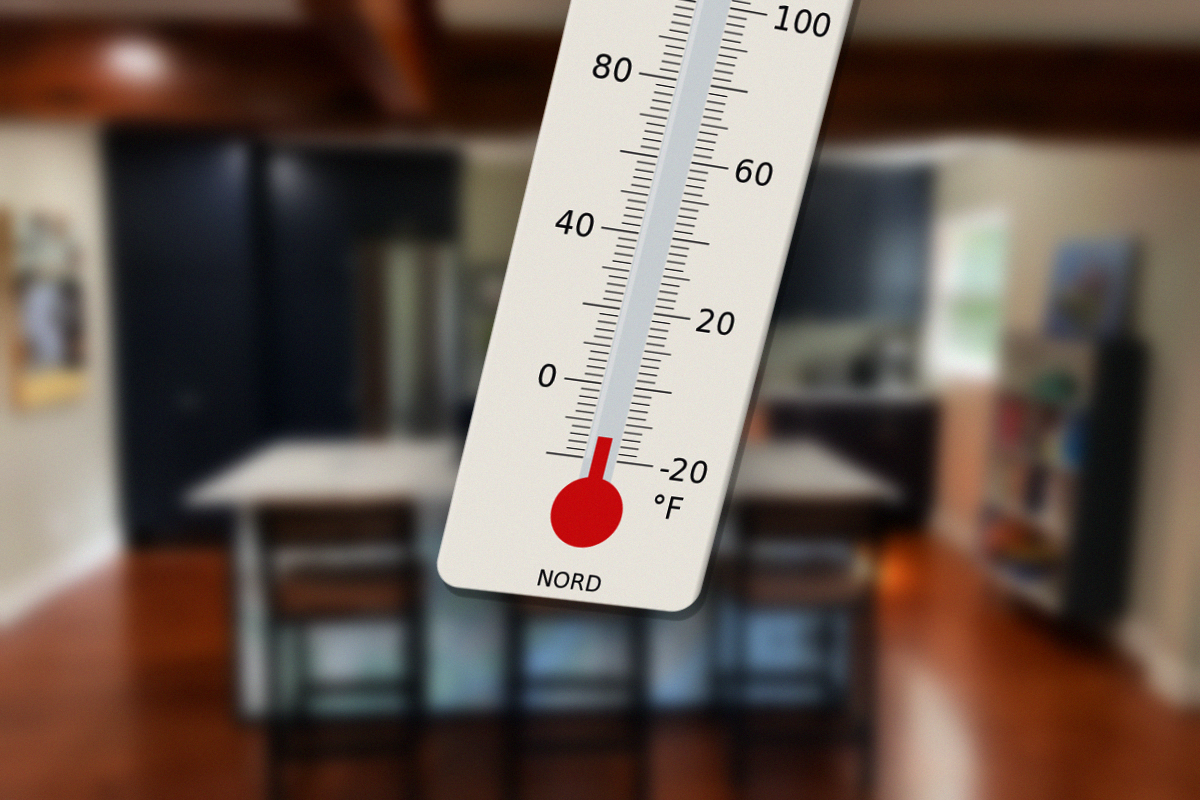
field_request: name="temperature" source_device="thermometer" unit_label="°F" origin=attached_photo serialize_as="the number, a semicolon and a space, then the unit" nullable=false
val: -14; °F
